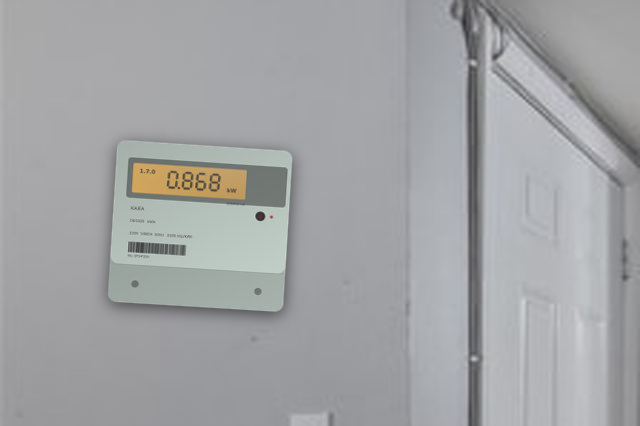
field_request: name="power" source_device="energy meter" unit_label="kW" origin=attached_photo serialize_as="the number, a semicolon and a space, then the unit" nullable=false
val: 0.868; kW
